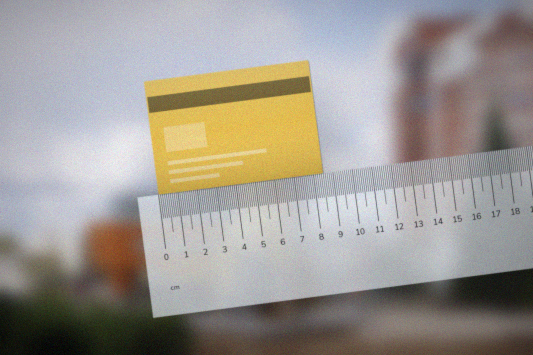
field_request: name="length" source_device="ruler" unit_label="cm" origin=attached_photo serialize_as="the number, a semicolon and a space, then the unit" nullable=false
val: 8.5; cm
